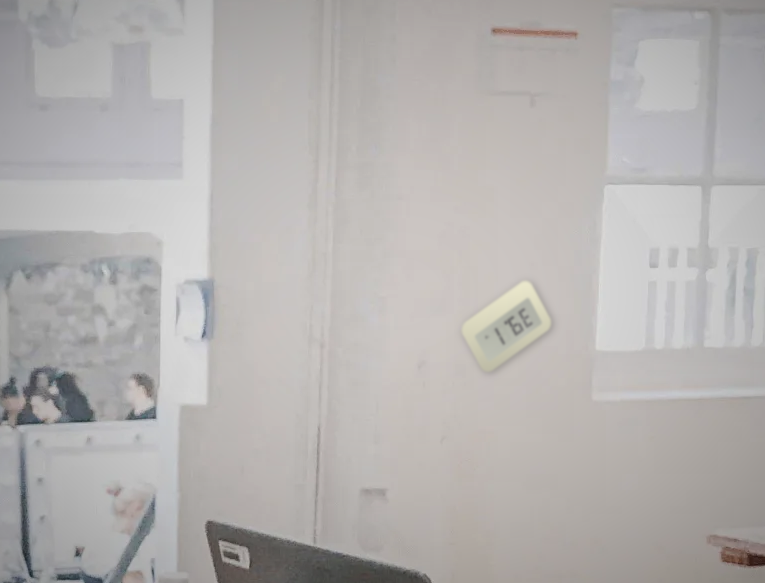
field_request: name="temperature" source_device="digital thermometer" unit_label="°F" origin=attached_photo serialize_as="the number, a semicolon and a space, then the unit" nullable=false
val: 39.1; °F
